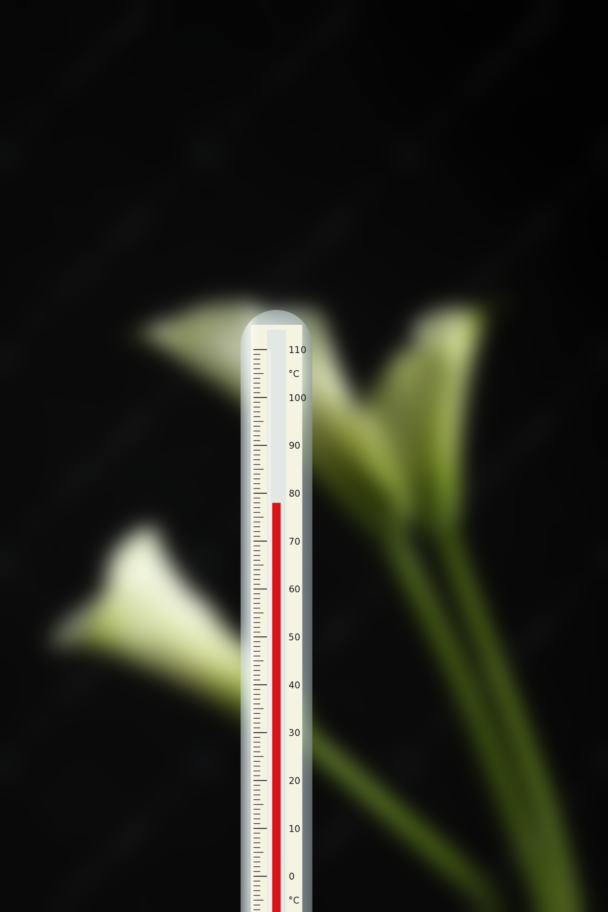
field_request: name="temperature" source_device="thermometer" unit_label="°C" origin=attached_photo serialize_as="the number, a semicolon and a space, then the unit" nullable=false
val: 78; °C
